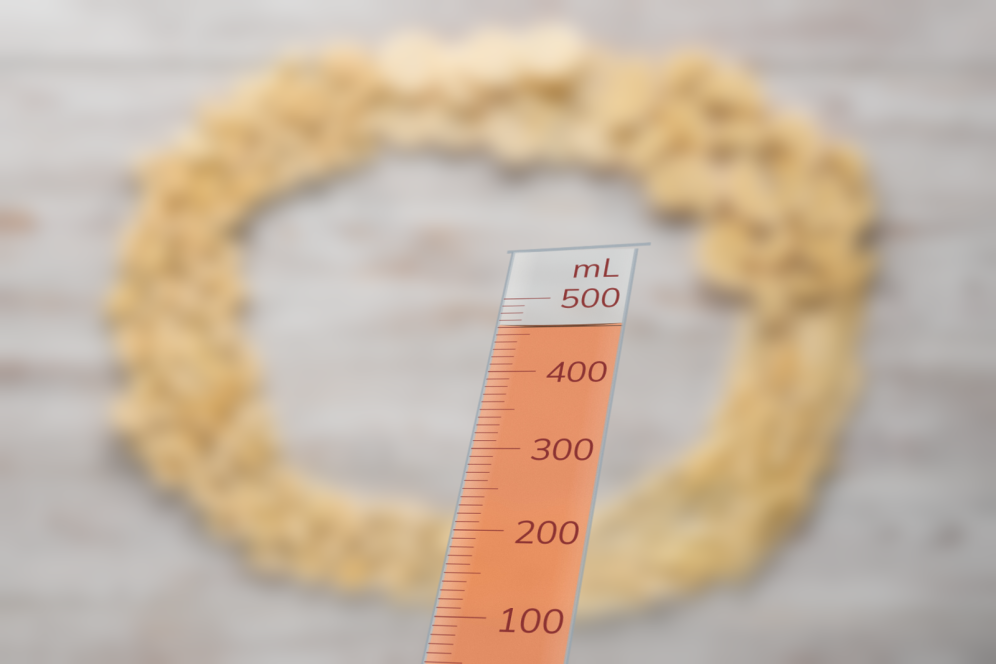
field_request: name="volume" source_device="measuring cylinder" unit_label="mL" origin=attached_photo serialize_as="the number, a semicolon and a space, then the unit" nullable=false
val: 460; mL
